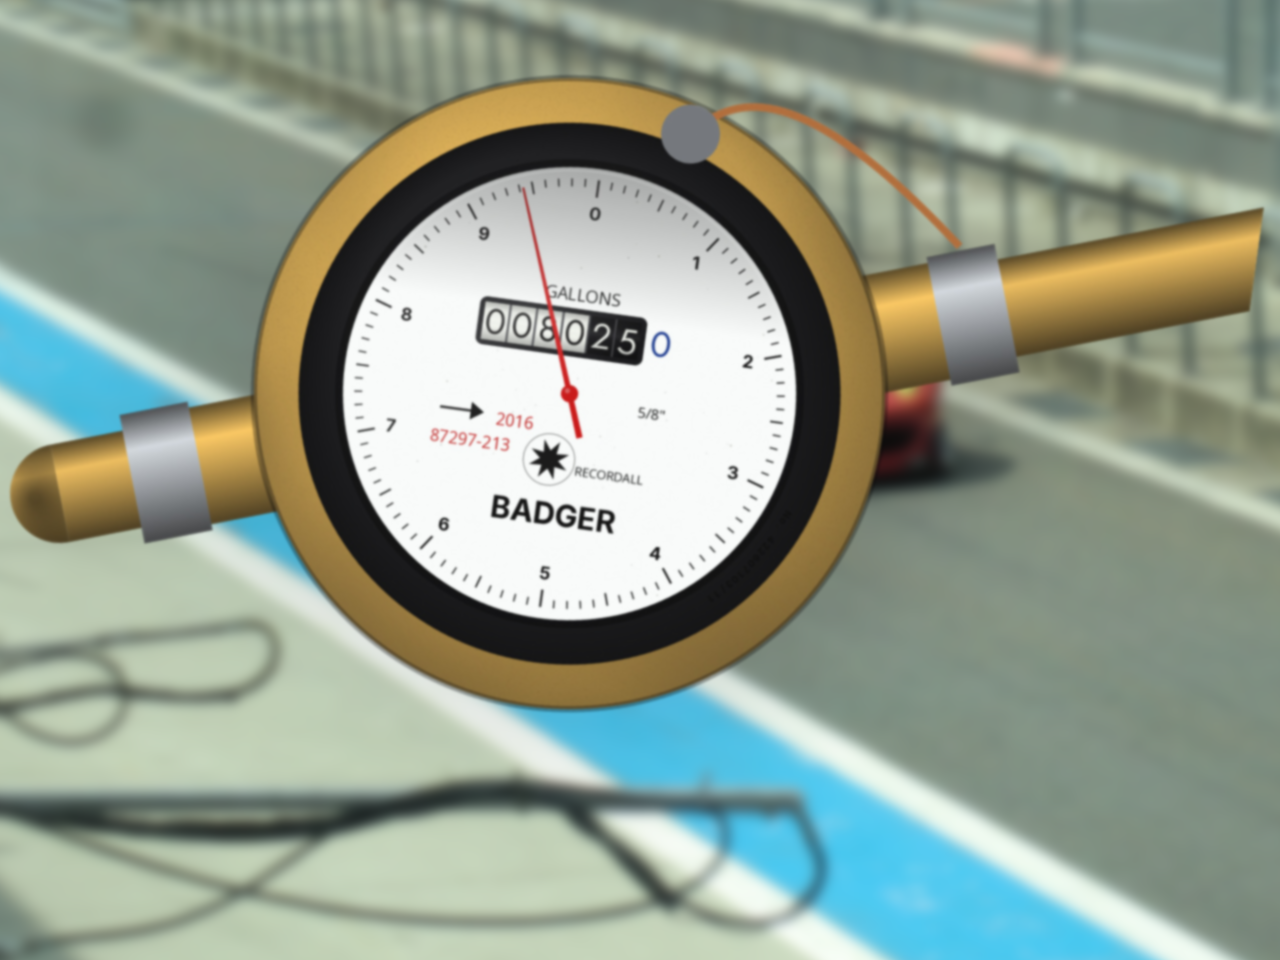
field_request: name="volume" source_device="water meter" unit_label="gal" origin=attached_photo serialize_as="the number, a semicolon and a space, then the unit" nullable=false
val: 80249.4; gal
